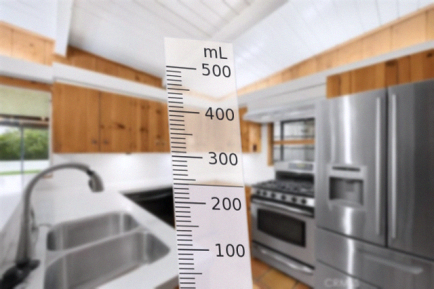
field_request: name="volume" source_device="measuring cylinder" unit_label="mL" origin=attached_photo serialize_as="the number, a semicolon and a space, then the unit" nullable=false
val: 240; mL
